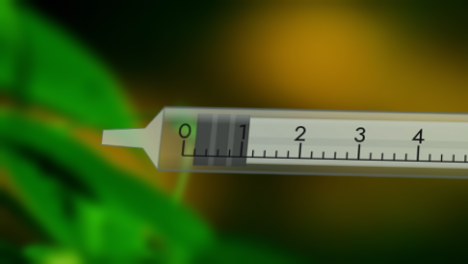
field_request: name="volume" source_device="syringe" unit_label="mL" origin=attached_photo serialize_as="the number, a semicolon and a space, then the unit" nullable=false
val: 0.2; mL
